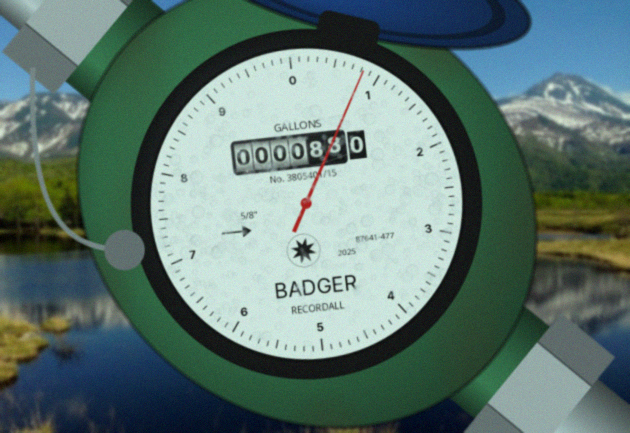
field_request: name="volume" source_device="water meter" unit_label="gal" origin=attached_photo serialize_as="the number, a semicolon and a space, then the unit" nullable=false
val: 880.8; gal
